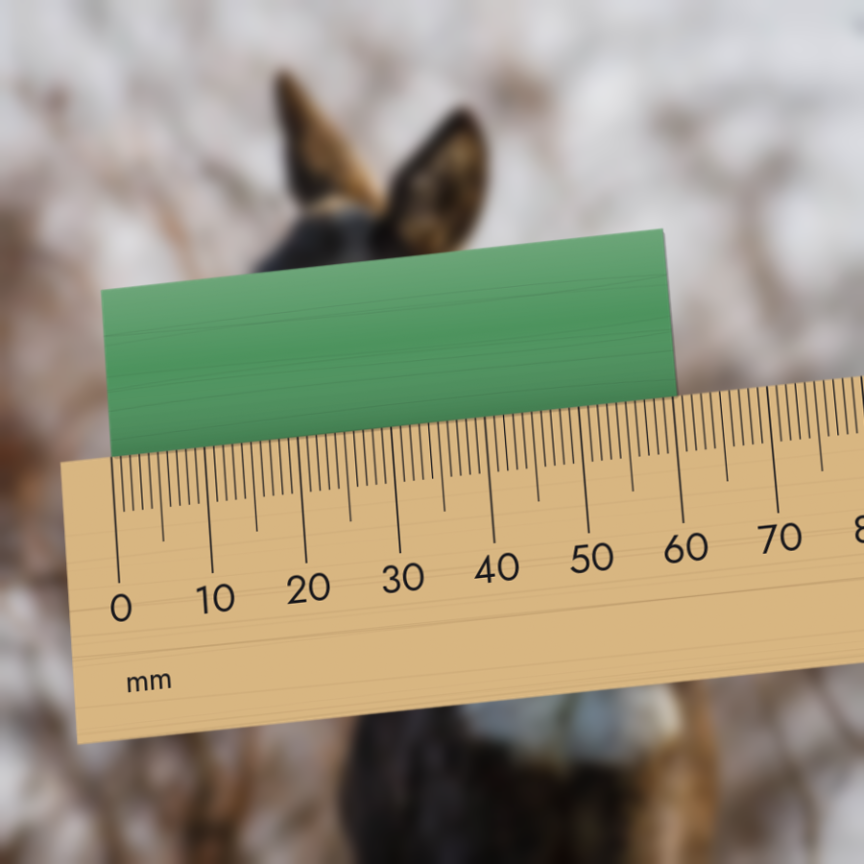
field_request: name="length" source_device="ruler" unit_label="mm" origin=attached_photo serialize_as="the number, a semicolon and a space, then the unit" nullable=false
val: 60.5; mm
